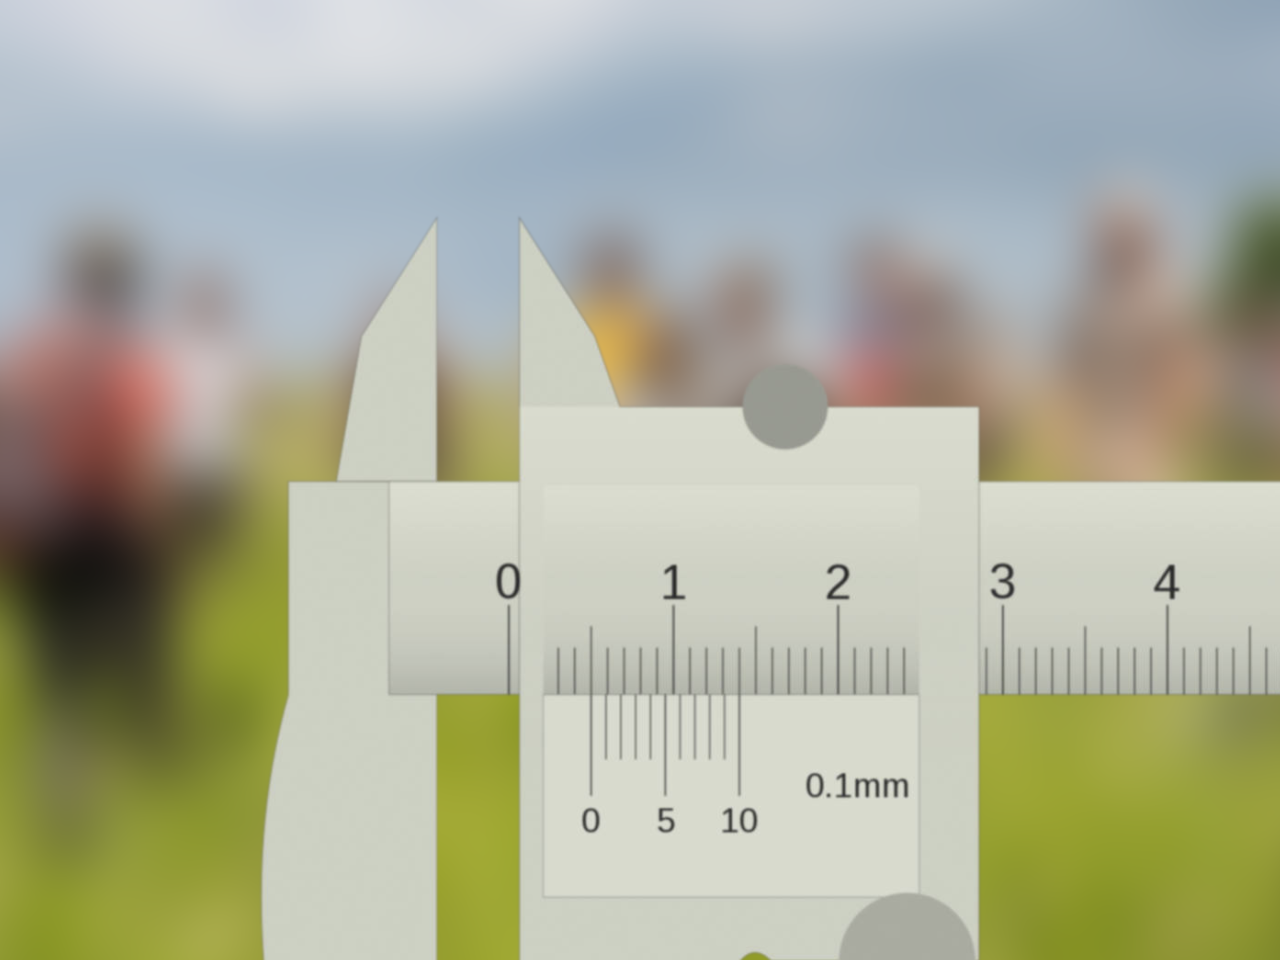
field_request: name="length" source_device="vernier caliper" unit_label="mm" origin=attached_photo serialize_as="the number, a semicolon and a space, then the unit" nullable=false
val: 5.0; mm
